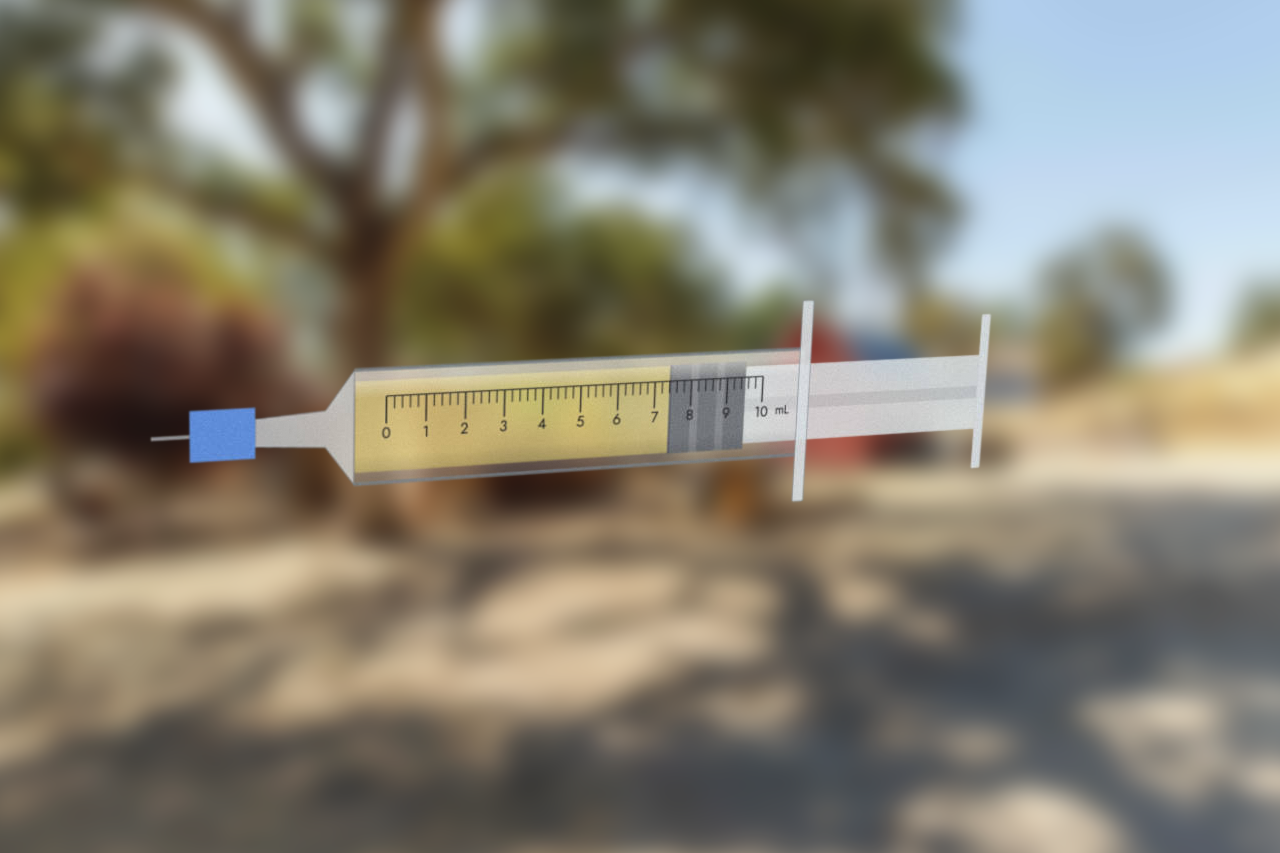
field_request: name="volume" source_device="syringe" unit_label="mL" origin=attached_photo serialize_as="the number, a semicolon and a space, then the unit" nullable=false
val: 7.4; mL
